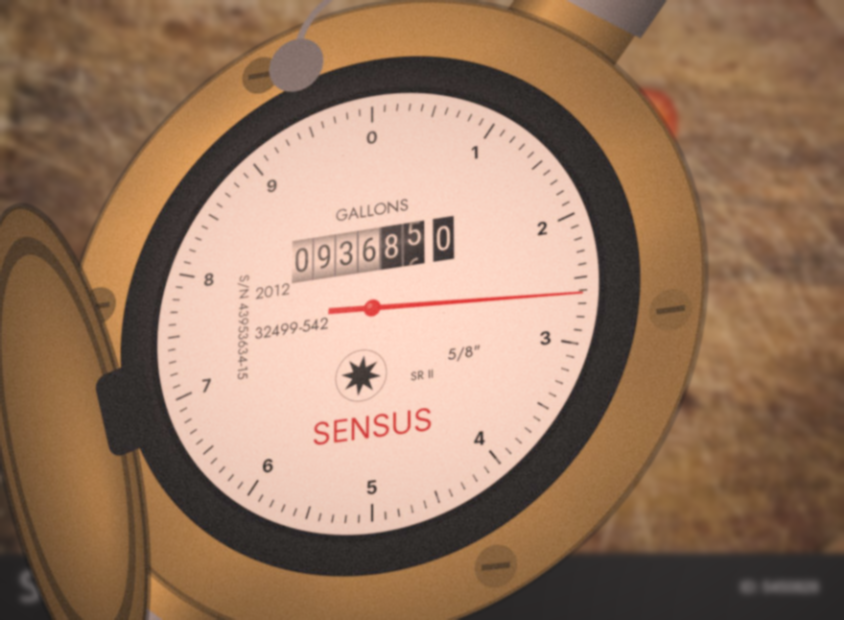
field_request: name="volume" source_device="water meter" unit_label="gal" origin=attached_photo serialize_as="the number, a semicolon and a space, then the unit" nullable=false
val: 936852.6; gal
